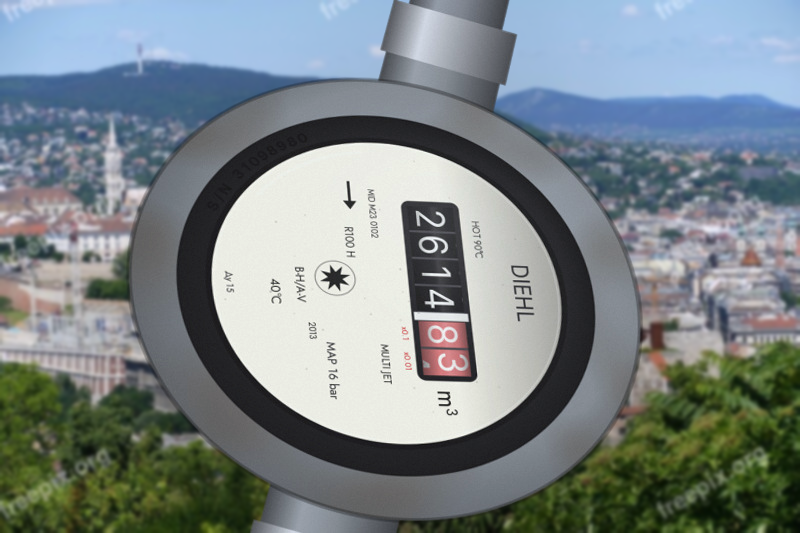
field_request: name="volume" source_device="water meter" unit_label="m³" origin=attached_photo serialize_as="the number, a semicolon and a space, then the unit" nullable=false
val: 2614.83; m³
